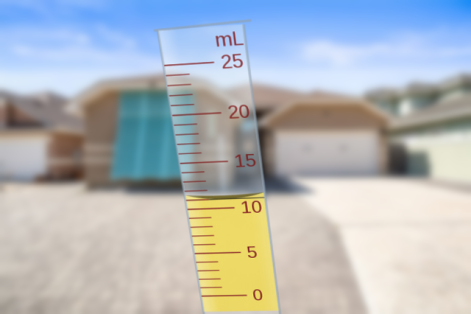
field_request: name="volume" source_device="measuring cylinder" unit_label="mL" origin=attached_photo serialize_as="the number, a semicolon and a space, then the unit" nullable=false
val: 11; mL
